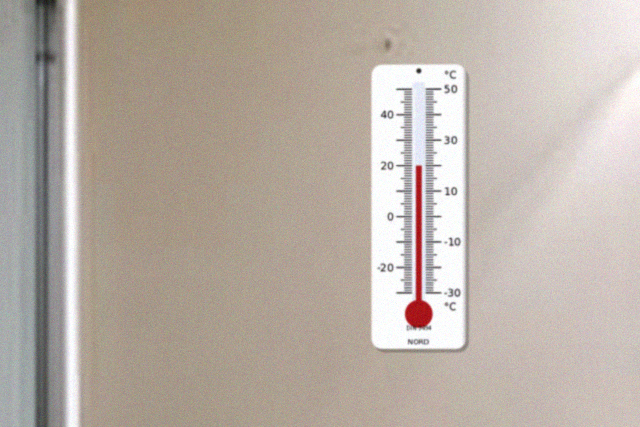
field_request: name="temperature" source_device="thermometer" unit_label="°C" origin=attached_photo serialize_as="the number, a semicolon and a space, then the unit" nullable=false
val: 20; °C
